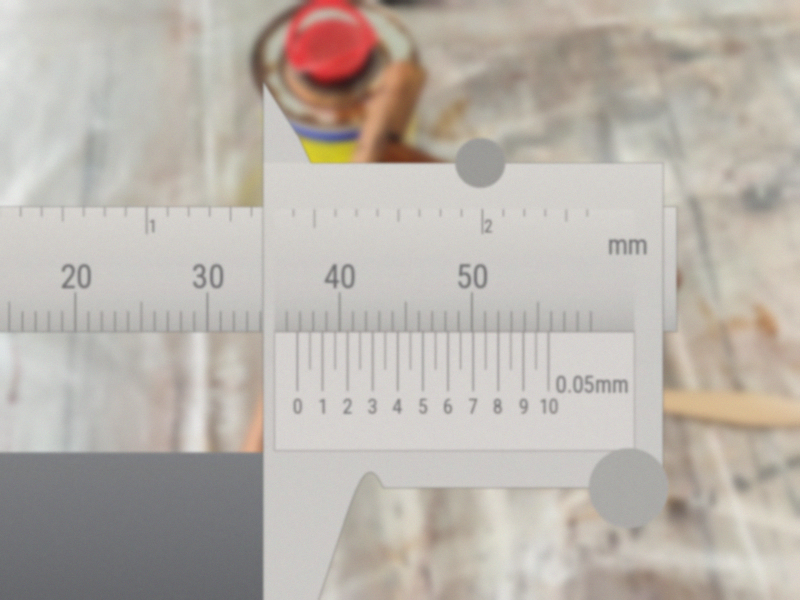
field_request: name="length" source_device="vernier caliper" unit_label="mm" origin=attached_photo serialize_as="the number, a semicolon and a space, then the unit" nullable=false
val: 36.8; mm
